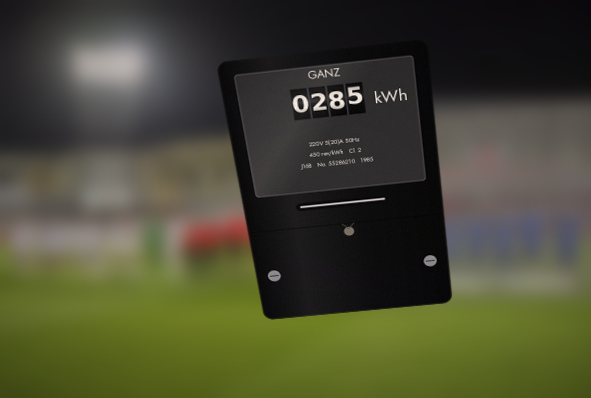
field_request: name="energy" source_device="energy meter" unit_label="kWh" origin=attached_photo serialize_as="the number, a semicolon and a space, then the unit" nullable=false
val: 285; kWh
